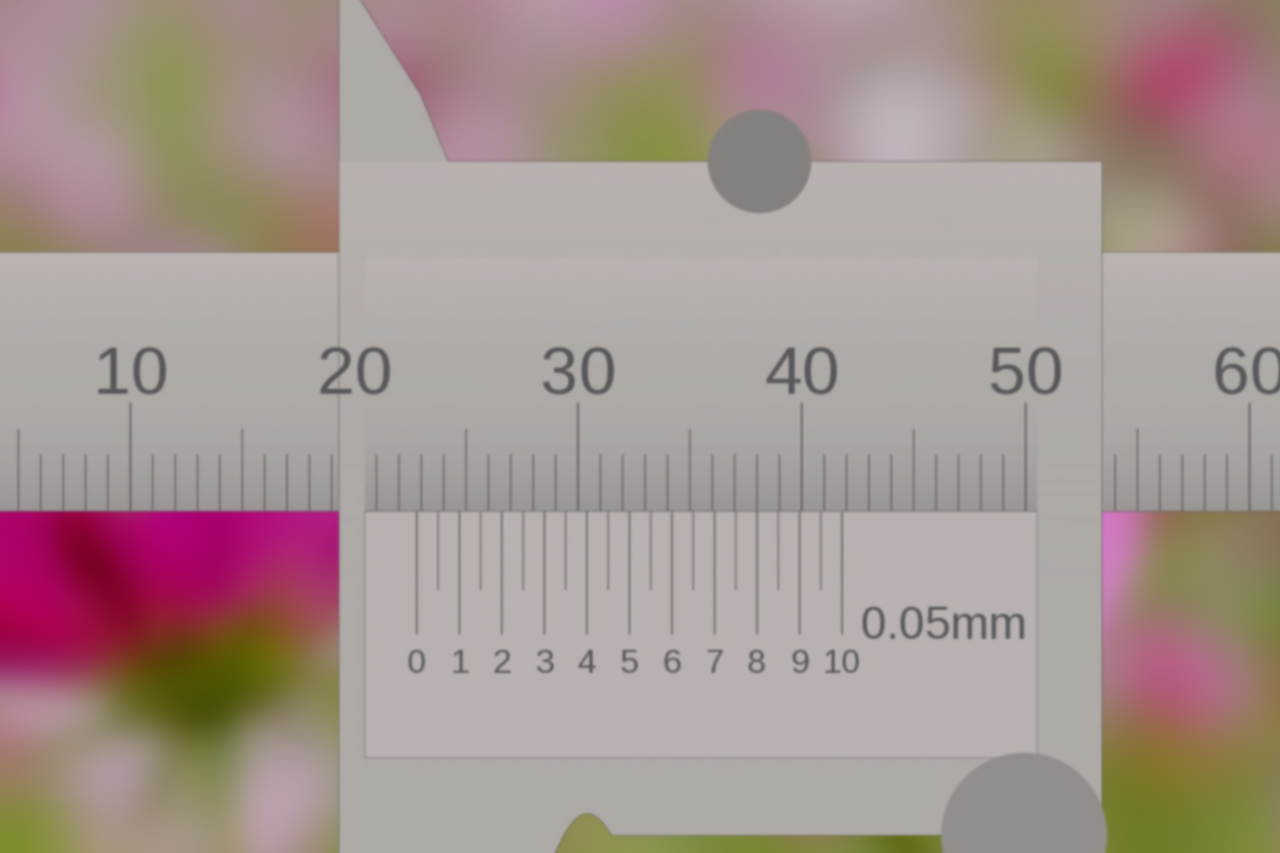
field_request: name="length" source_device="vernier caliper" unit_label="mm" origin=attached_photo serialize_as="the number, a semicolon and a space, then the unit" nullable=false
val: 22.8; mm
